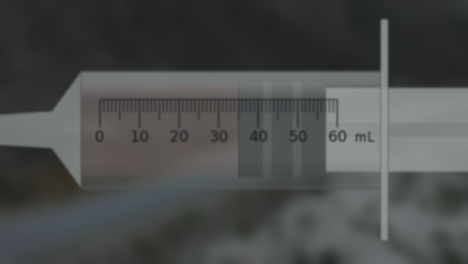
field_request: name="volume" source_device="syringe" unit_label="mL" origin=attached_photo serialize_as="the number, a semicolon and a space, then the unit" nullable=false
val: 35; mL
